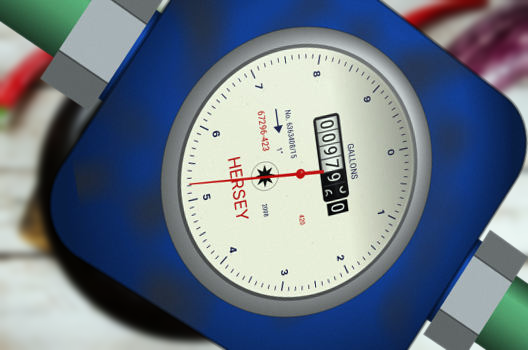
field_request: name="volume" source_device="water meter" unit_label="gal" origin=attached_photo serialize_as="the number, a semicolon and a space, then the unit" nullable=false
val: 97955.2; gal
